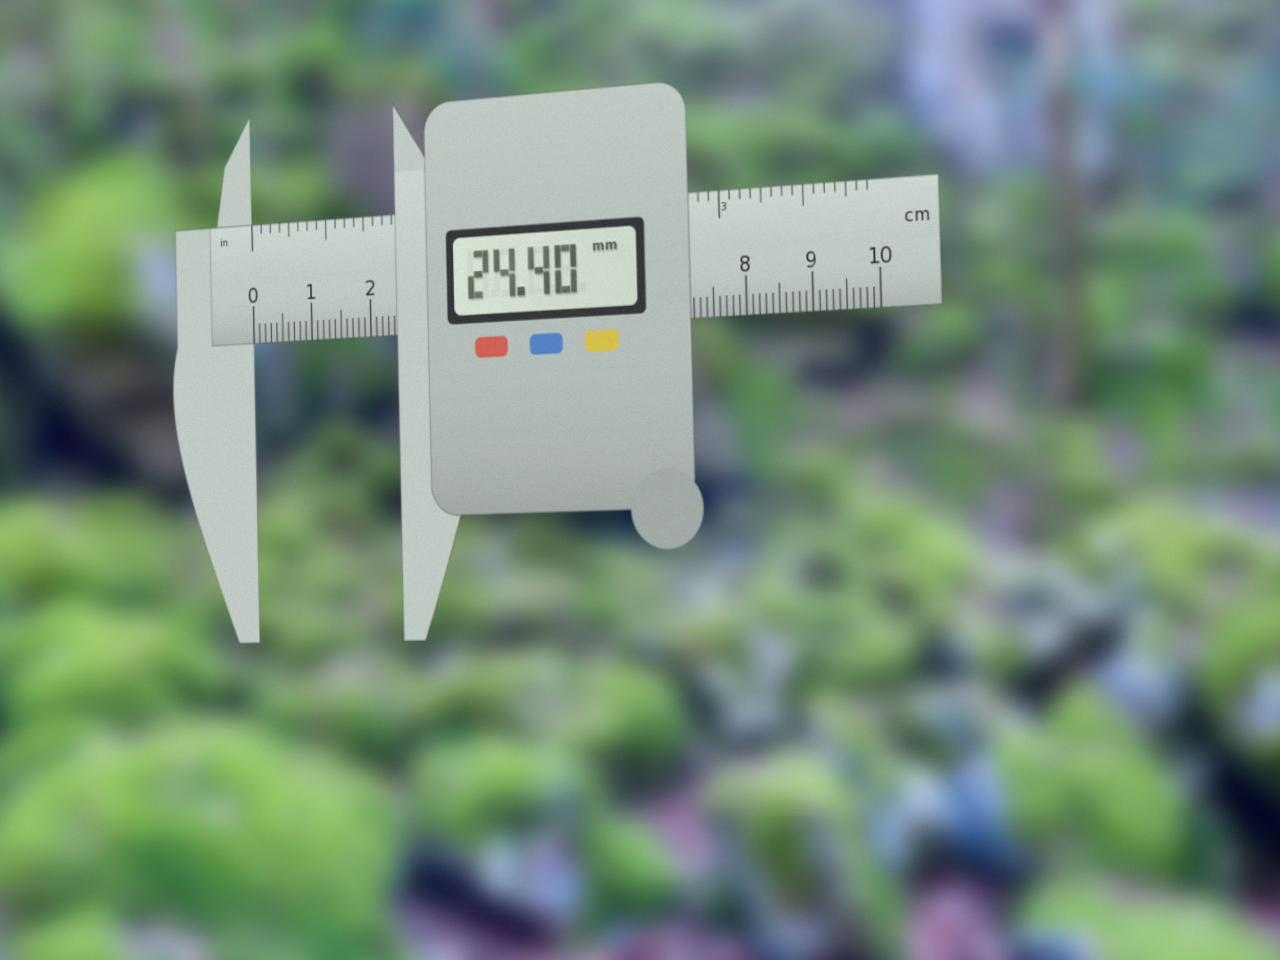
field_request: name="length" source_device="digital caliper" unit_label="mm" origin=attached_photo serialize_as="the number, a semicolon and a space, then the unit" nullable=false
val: 24.40; mm
